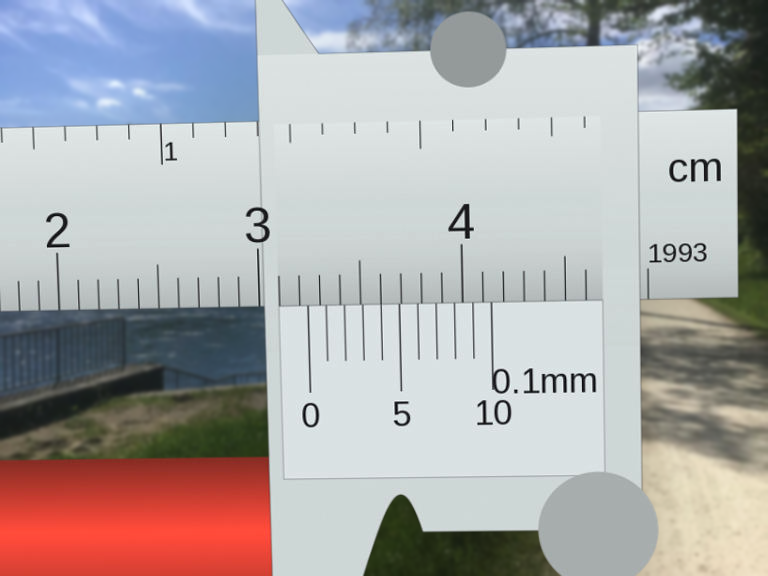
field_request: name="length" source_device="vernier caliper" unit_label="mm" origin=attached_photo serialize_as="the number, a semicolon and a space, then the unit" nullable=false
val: 32.4; mm
